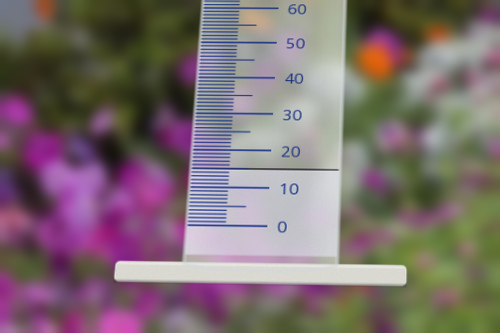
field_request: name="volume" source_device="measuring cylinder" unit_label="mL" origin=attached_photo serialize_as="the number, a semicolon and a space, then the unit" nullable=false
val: 15; mL
